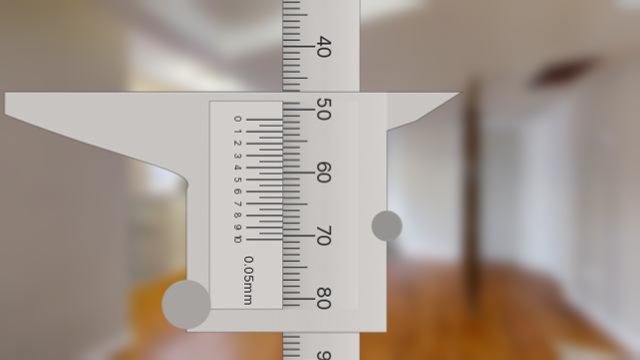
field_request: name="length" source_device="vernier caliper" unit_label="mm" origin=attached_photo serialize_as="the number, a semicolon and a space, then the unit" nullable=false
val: 51.6; mm
